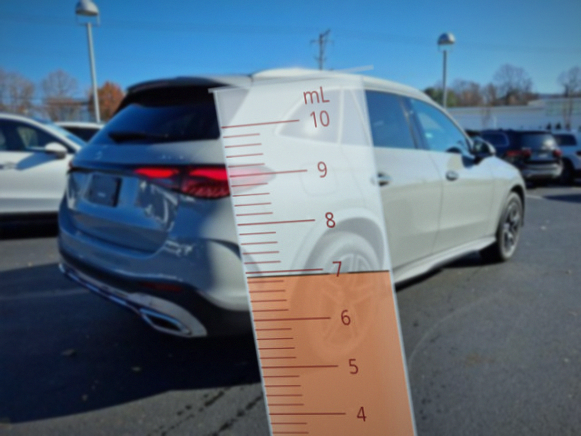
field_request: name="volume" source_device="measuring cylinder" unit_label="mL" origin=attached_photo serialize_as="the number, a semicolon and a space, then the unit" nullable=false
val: 6.9; mL
